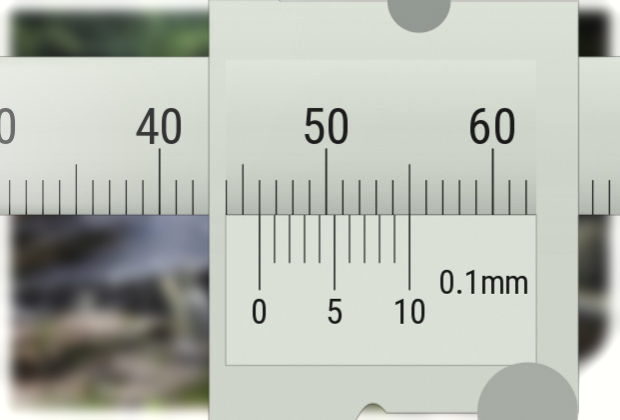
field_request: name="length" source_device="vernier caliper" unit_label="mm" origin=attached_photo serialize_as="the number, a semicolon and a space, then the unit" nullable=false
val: 46.0; mm
